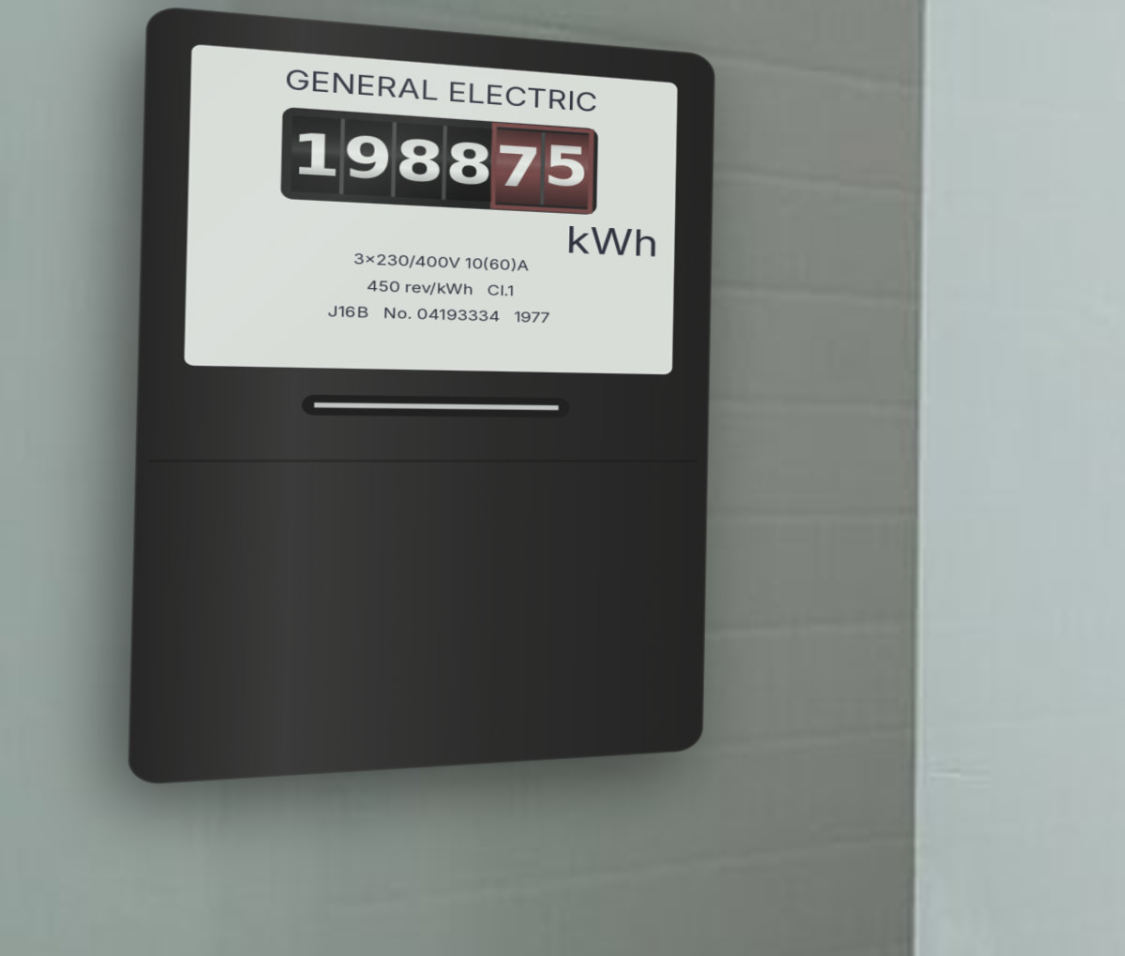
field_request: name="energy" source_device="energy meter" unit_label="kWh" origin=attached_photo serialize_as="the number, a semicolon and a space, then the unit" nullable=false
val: 1988.75; kWh
